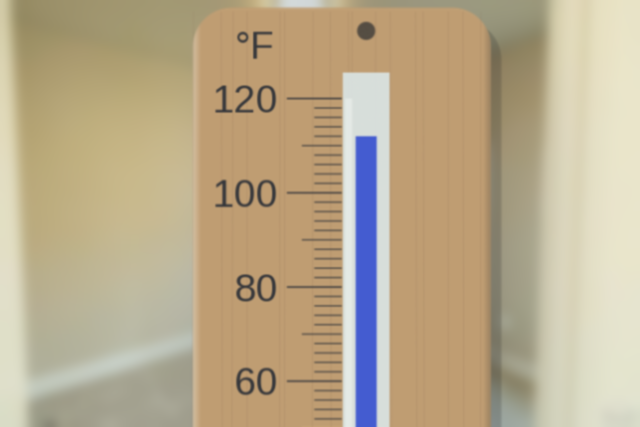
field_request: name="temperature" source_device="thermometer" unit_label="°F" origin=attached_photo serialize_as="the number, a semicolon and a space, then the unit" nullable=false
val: 112; °F
